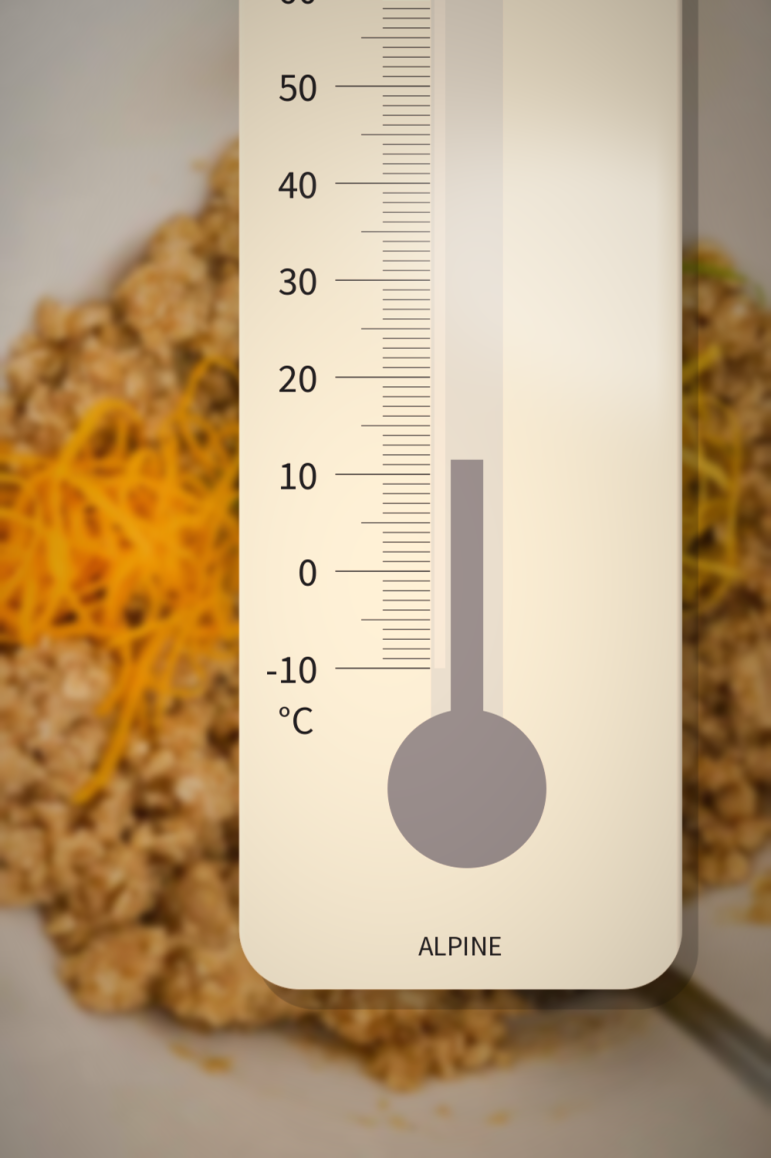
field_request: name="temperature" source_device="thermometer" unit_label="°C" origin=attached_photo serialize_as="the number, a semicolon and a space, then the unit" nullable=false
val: 11.5; °C
